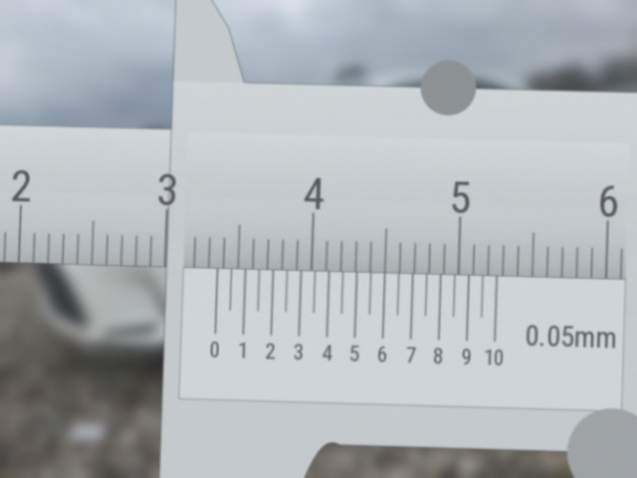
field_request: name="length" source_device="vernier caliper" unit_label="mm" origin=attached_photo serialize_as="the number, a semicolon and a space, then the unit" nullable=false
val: 33.6; mm
